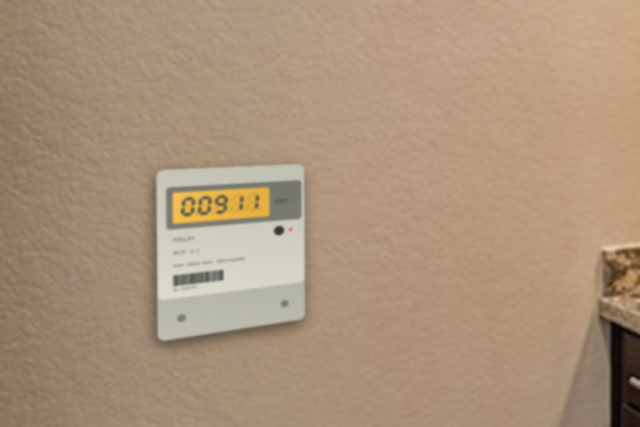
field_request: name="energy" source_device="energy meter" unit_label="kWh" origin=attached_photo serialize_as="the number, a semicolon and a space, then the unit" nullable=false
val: 911; kWh
